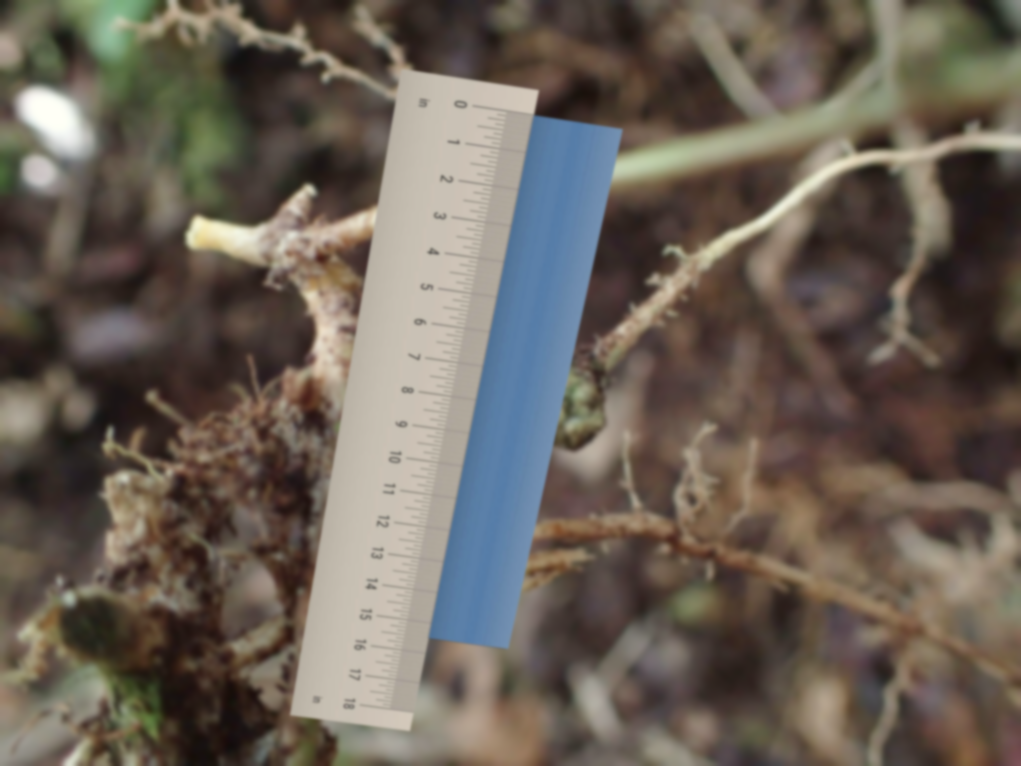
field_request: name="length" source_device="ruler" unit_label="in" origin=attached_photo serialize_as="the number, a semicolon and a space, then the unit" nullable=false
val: 15.5; in
